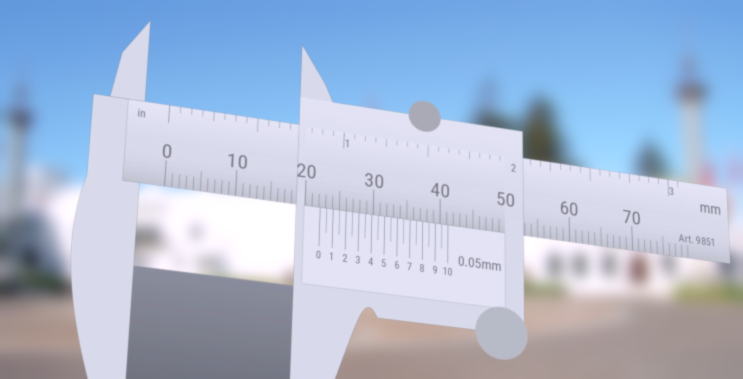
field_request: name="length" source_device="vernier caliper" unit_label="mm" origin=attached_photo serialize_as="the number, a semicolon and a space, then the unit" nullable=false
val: 22.2; mm
